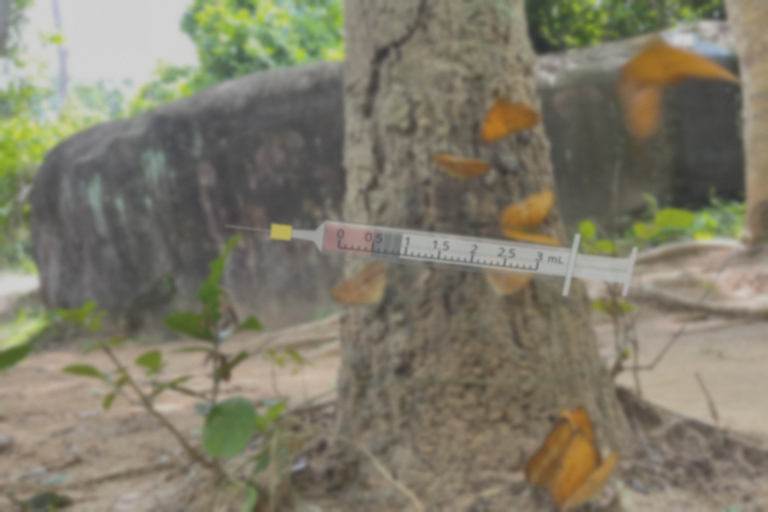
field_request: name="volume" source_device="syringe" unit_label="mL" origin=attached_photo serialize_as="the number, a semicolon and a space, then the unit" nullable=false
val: 0.5; mL
